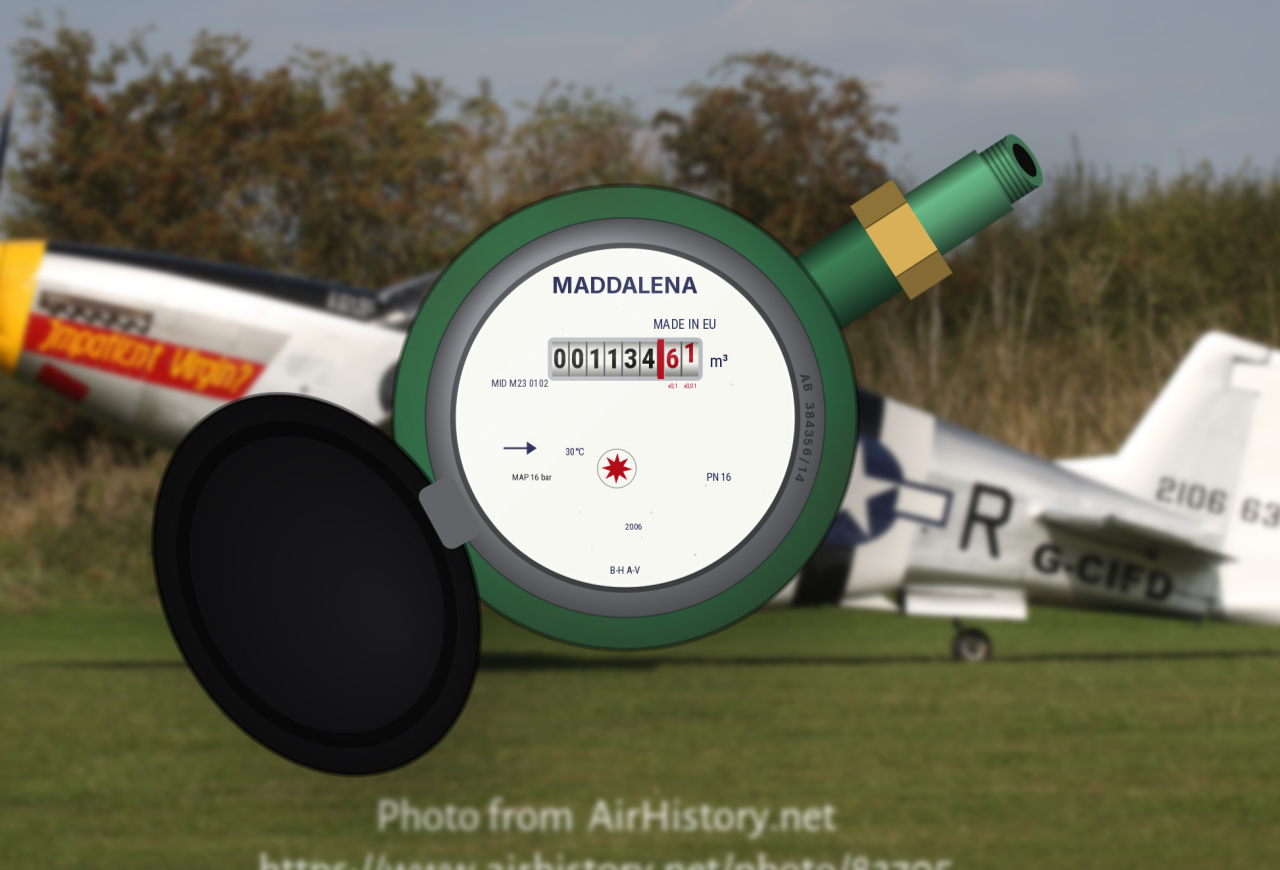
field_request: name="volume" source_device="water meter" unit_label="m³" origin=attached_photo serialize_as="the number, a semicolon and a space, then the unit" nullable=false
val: 1134.61; m³
